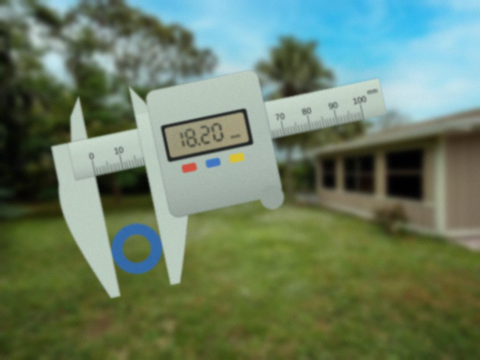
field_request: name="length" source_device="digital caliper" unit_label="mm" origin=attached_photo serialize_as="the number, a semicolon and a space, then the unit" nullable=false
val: 18.20; mm
